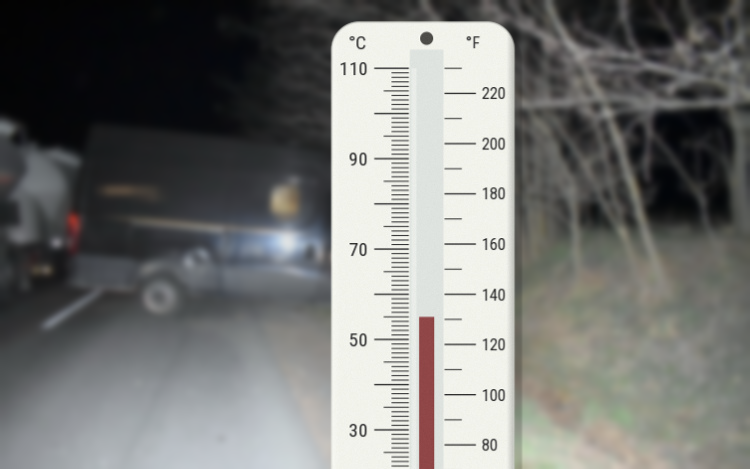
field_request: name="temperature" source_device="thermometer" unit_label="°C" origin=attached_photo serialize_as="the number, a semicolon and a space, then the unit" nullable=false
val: 55; °C
